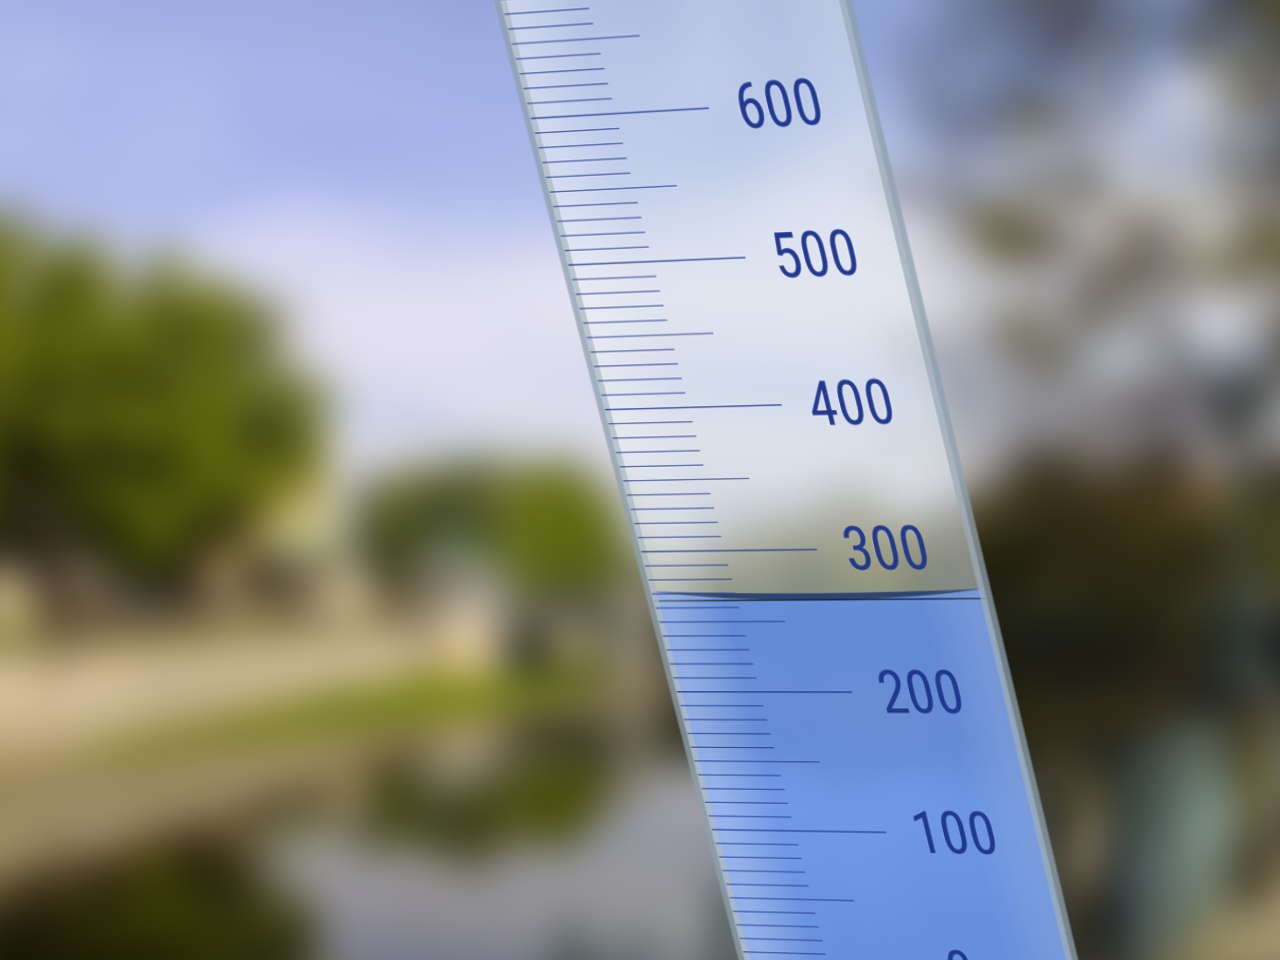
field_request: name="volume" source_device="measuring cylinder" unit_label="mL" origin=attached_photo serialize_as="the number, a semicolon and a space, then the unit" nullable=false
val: 265; mL
